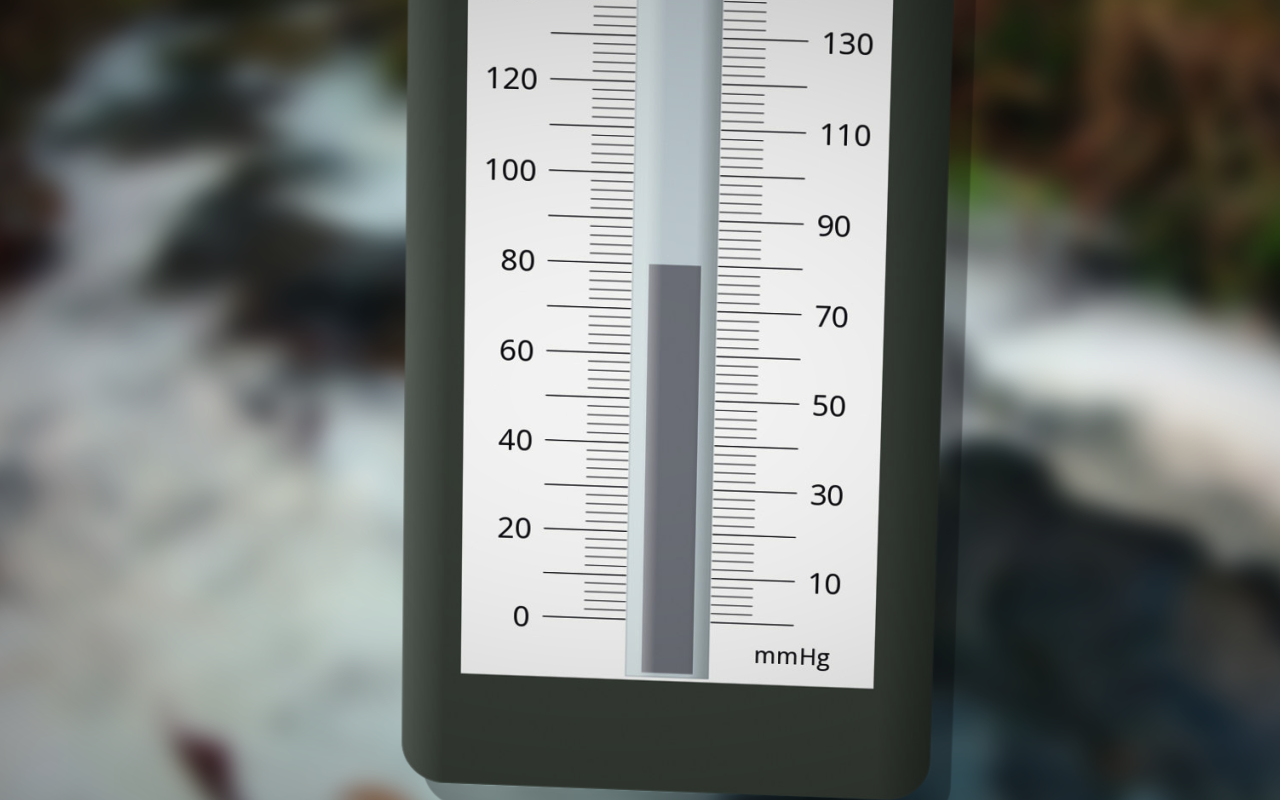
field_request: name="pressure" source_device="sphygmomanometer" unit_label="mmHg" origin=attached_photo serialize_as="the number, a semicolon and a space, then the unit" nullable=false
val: 80; mmHg
